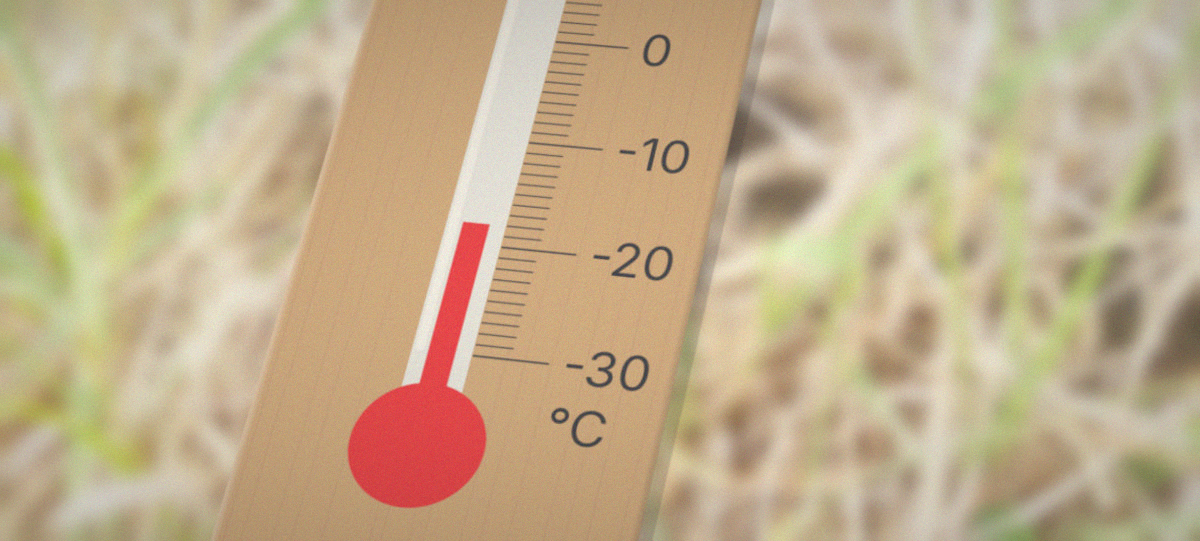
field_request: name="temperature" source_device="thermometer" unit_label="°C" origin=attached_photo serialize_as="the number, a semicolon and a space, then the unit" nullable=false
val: -18; °C
